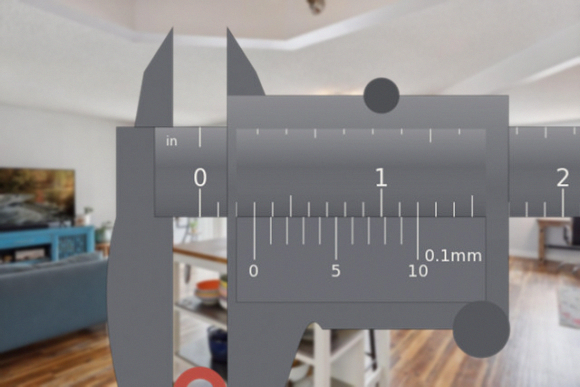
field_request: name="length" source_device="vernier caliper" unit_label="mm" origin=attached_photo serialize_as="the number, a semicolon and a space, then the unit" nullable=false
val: 3.0; mm
